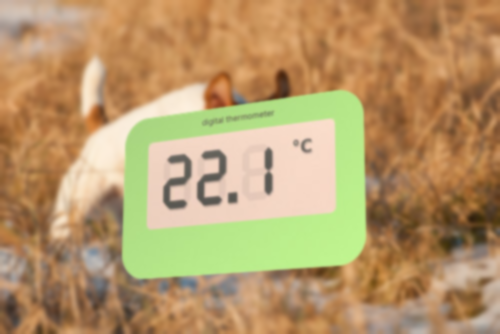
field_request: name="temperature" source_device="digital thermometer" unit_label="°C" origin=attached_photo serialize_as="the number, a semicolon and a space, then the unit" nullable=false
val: 22.1; °C
